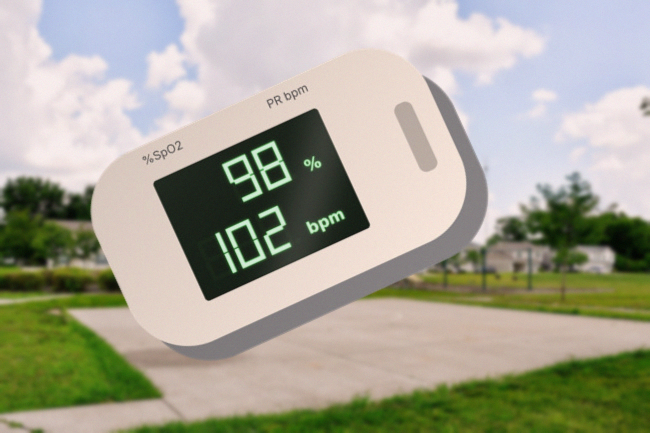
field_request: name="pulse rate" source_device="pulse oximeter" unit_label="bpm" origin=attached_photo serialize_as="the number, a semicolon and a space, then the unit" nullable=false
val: 102; bpm
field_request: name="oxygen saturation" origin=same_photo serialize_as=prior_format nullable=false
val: 98; %
